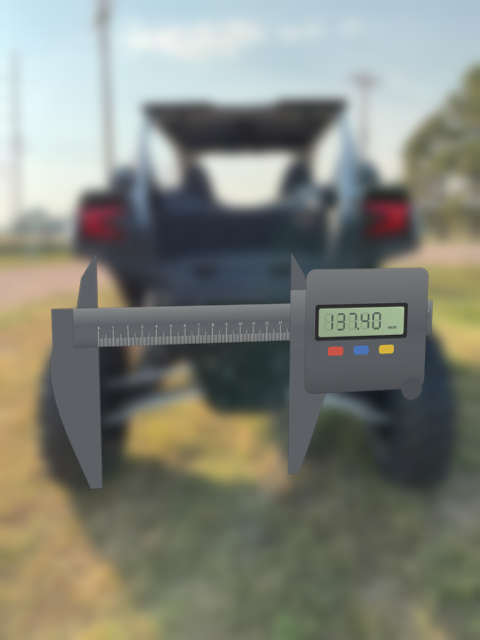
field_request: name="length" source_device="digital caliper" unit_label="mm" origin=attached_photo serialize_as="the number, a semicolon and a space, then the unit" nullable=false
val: 137.40; mm
